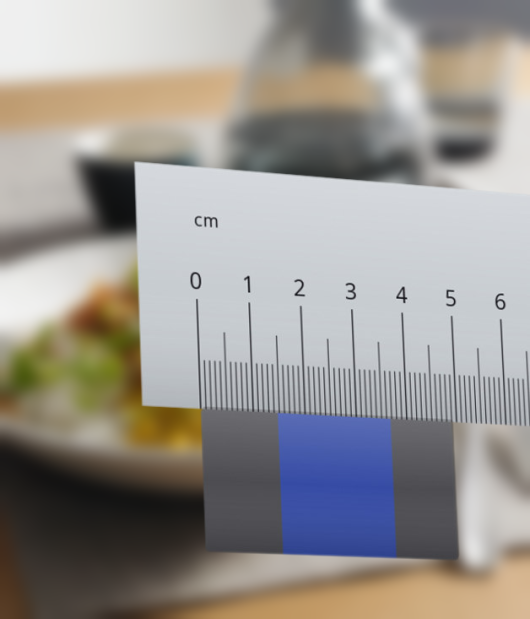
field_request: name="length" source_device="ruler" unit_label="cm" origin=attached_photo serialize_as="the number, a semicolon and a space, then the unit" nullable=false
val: 4.9; cm
